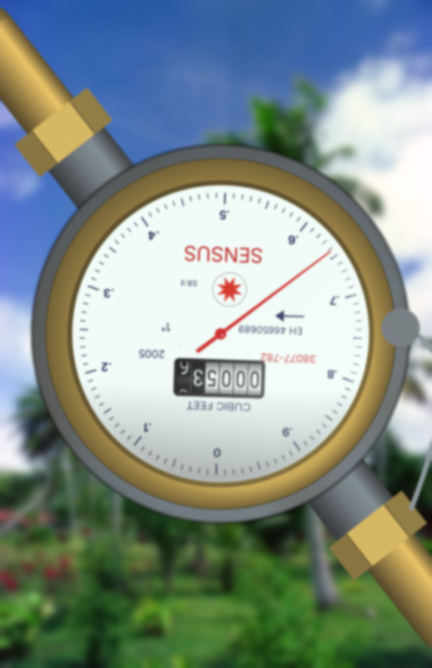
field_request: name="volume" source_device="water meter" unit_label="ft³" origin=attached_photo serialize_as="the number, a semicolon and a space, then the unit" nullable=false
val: 535.64; ft³
